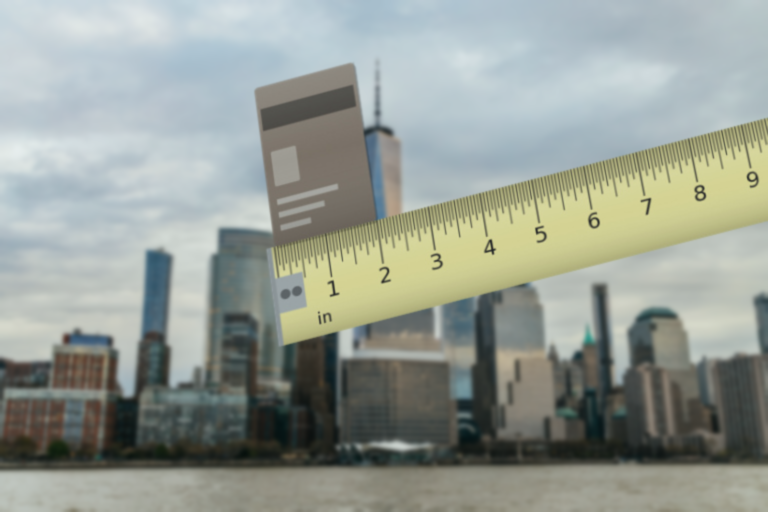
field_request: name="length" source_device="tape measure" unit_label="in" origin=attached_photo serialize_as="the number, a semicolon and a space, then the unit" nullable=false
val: 2; in
